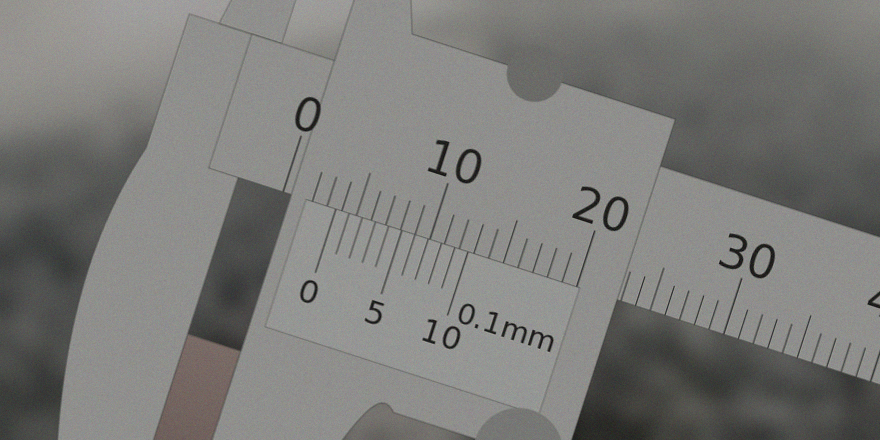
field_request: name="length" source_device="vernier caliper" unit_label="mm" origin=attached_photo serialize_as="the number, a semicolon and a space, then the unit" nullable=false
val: 3.6; mm
